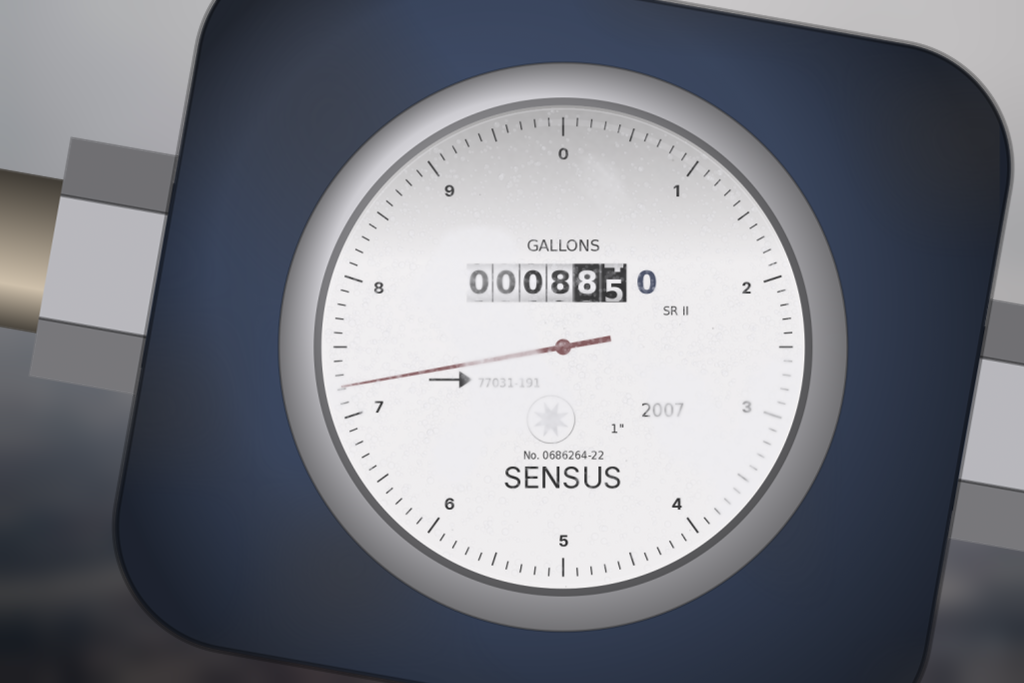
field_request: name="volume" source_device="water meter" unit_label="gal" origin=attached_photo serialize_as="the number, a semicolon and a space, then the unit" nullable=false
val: 8847.2; gal
